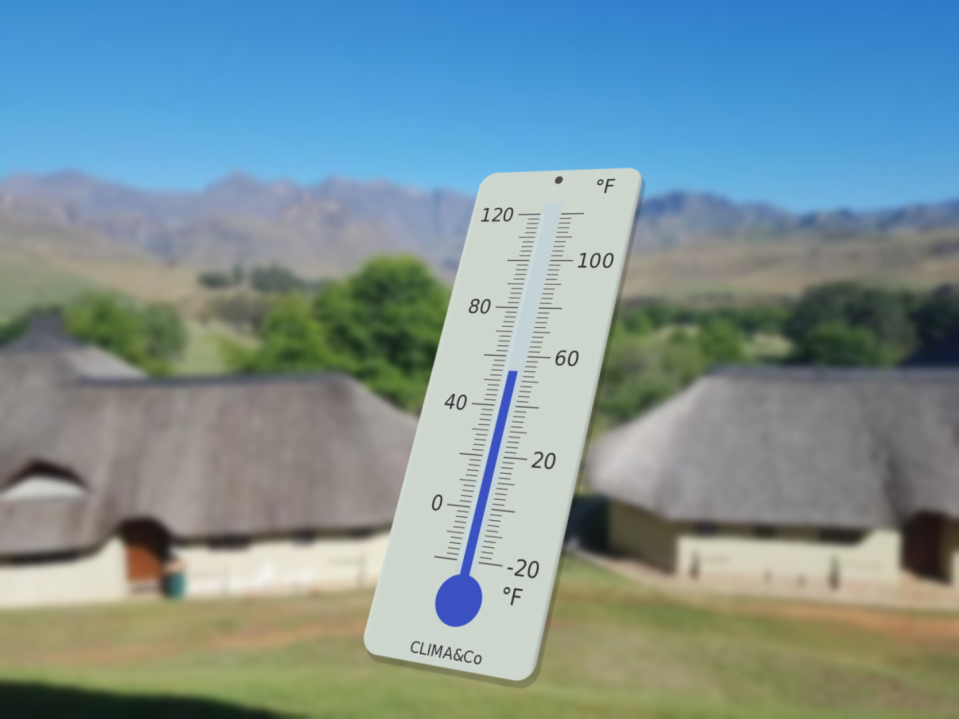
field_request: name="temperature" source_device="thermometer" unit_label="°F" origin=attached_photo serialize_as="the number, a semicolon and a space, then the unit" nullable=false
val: 54; °F
